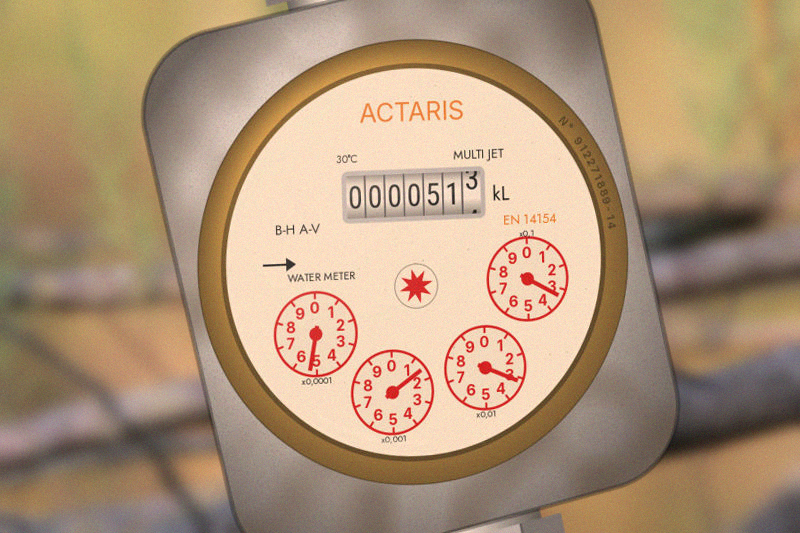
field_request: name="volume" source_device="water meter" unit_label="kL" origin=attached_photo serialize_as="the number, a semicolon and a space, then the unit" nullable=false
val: 513.3315; kL
